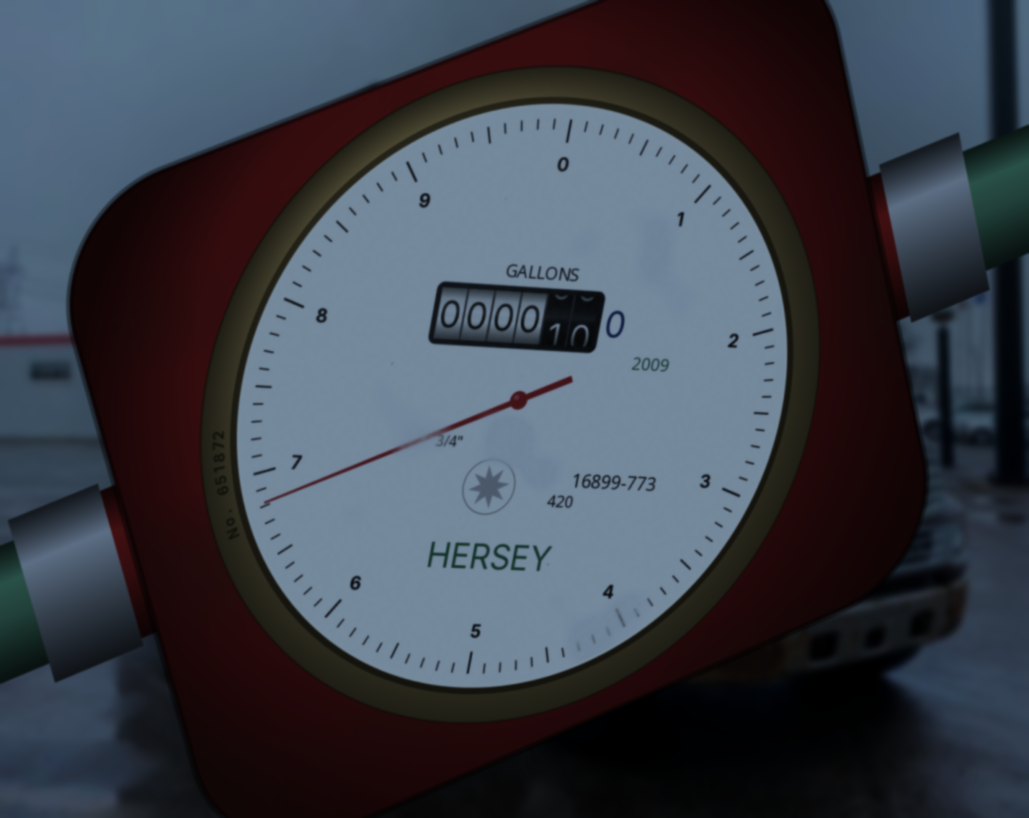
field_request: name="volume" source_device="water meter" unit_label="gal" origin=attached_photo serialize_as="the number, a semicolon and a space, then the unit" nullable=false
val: 96.8; gal
